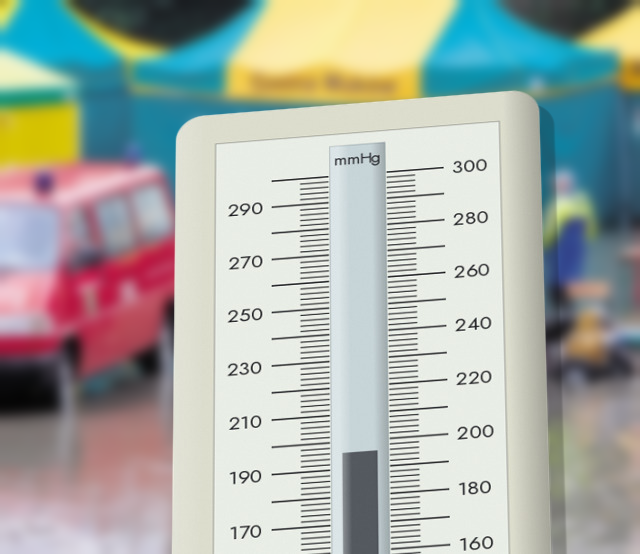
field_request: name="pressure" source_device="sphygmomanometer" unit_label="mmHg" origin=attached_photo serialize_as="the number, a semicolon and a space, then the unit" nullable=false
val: 196; mmHg
